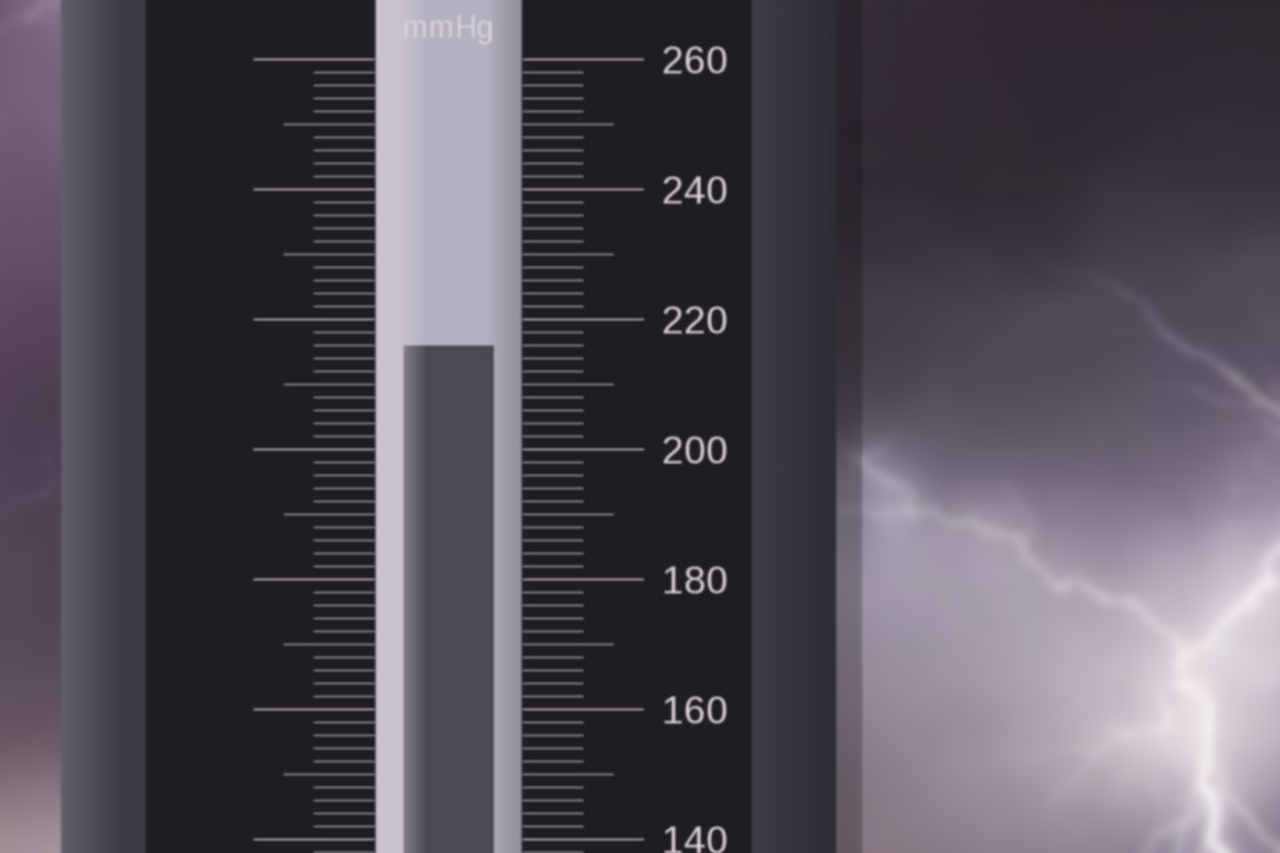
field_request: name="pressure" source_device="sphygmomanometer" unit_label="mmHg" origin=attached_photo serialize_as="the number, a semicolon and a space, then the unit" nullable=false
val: 216; mmHg
